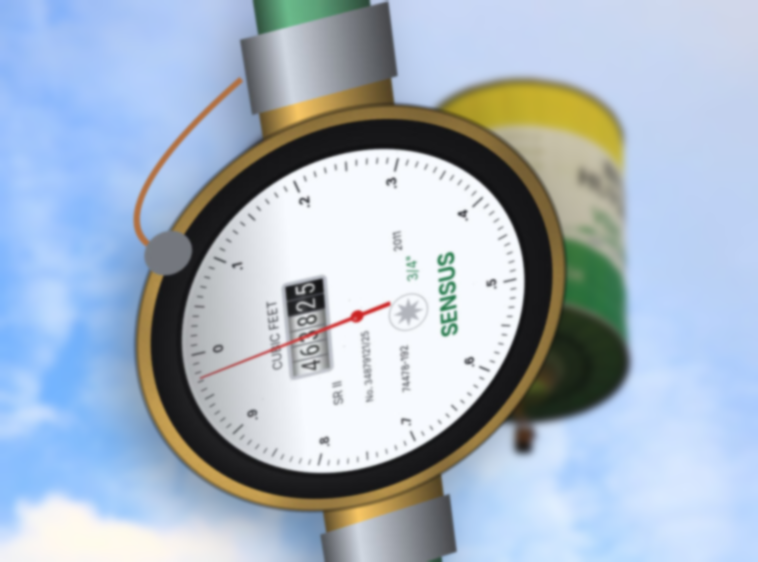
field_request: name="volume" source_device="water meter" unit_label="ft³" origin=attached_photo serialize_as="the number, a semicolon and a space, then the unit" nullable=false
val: 463824.97; ft³
